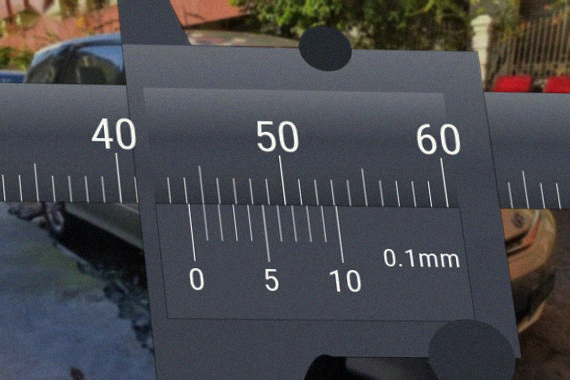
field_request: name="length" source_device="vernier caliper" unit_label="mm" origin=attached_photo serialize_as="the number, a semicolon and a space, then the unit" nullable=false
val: 44.1; mm
